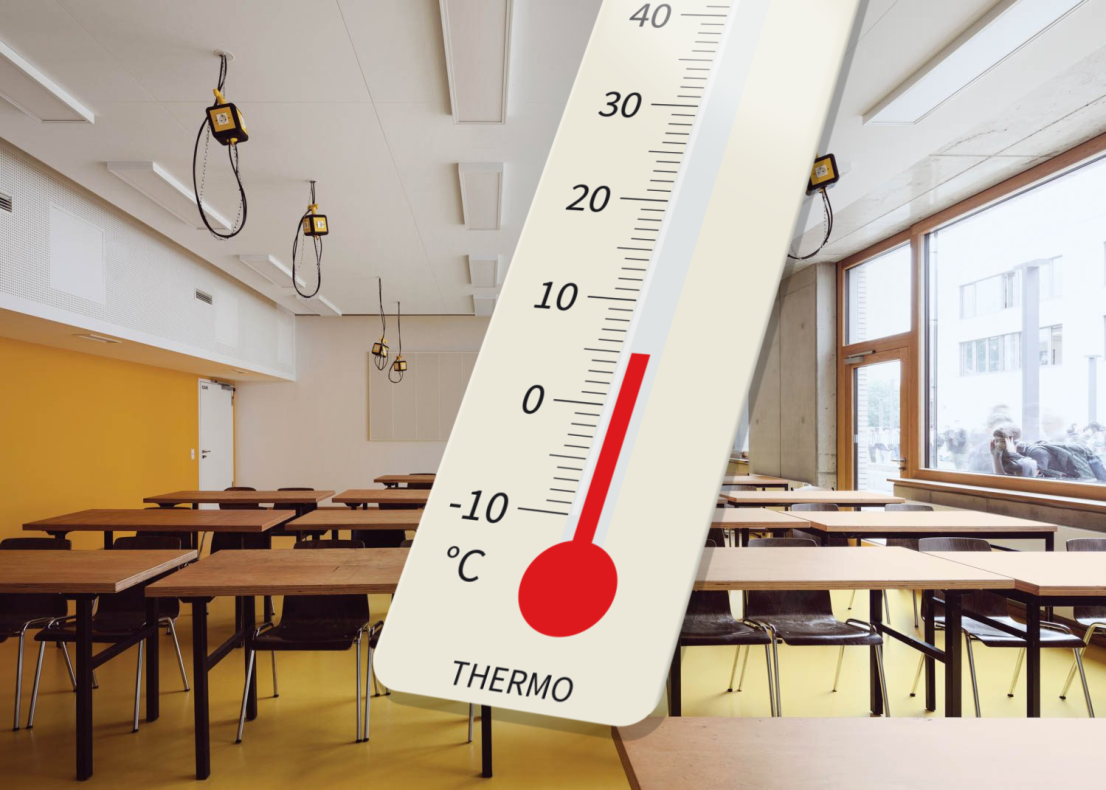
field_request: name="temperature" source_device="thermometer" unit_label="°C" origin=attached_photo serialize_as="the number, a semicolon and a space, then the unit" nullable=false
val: 5; °C
